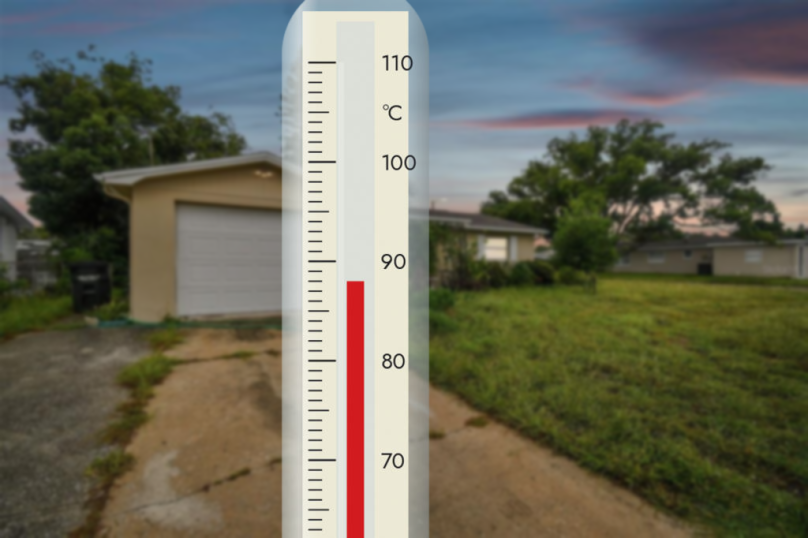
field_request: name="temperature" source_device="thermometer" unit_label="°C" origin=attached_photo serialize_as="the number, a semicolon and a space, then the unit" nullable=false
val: 88; °C
